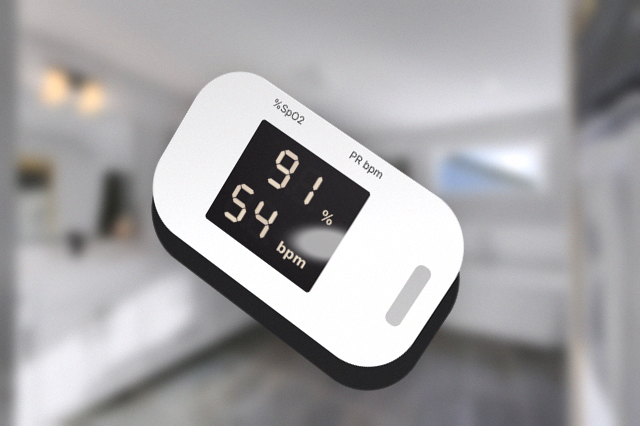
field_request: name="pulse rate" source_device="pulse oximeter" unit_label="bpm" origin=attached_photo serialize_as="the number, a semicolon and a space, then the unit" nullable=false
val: 54; bpm
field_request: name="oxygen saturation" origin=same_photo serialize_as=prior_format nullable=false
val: 91; %
